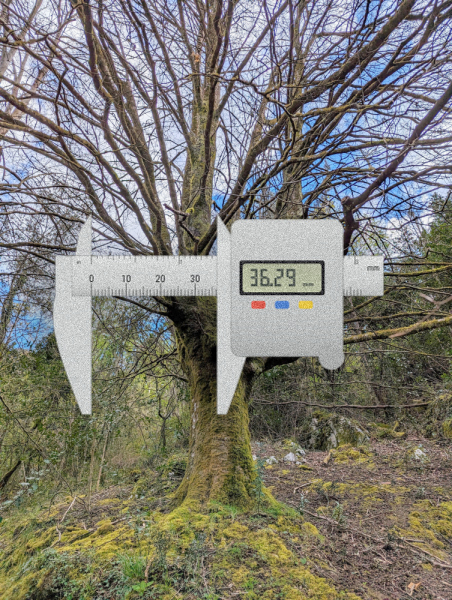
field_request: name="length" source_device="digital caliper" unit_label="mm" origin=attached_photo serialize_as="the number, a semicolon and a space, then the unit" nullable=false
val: 36.29; mm
